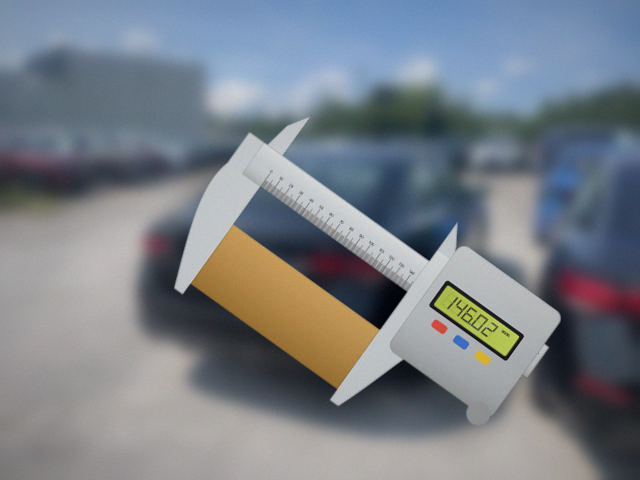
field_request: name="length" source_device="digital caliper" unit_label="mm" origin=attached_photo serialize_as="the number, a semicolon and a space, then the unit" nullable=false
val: 146.02; mm
